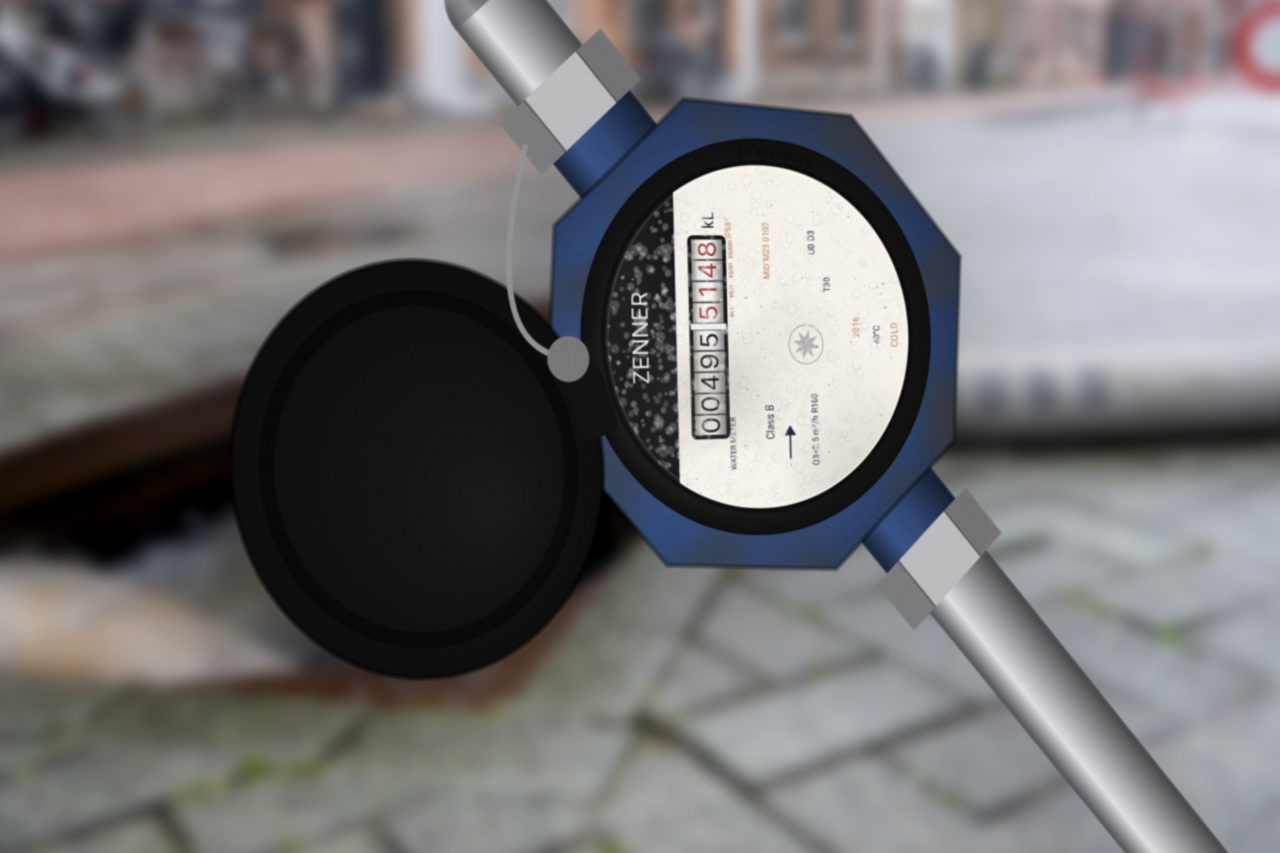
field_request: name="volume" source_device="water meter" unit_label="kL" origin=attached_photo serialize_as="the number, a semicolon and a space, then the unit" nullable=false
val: 495.5148; kL
